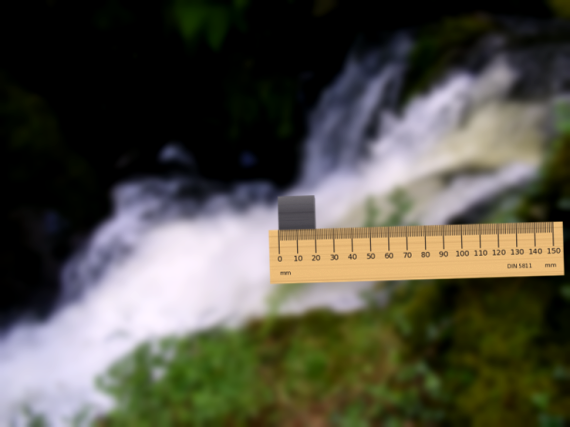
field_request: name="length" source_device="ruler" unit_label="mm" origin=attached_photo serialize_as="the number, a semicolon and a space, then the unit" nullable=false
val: 20; mm
